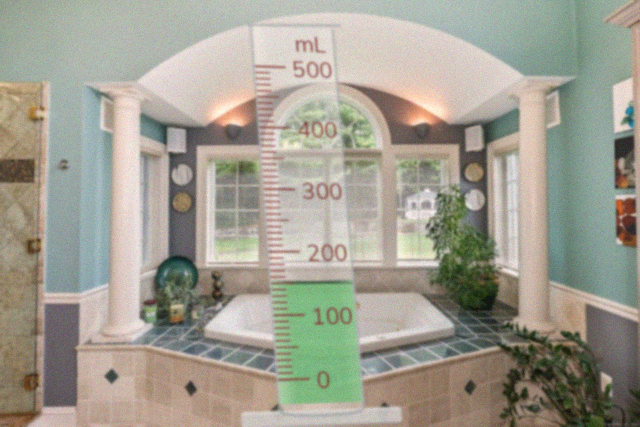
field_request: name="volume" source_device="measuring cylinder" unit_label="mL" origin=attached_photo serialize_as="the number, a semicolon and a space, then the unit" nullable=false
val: 150; mL
